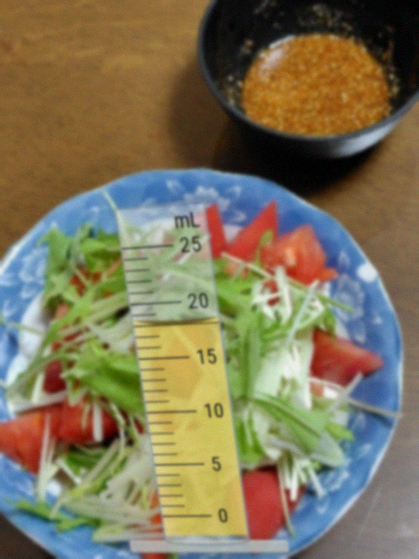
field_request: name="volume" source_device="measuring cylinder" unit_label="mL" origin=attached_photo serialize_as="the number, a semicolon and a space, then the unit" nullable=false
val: 18; mL
